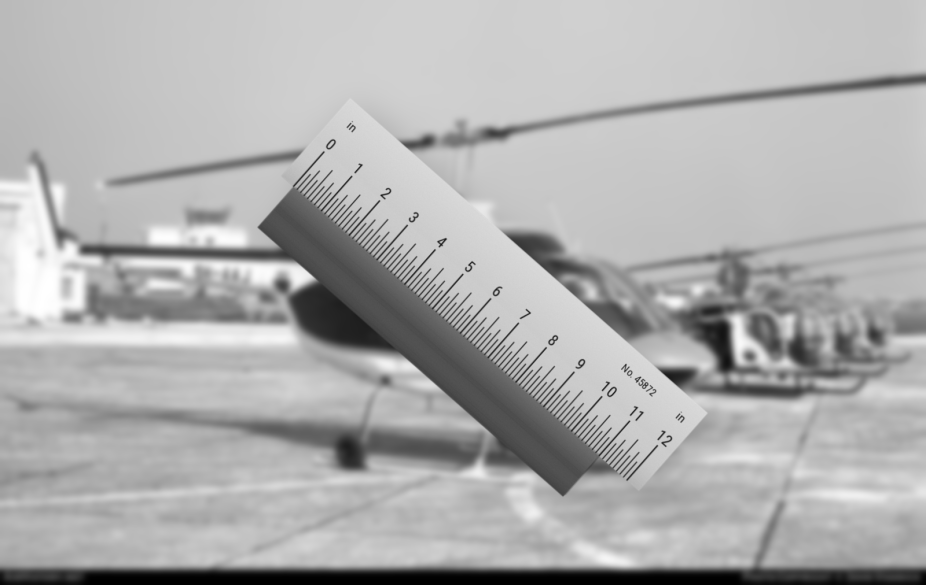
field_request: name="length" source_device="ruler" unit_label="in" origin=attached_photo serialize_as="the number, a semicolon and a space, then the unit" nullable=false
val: 11; in
